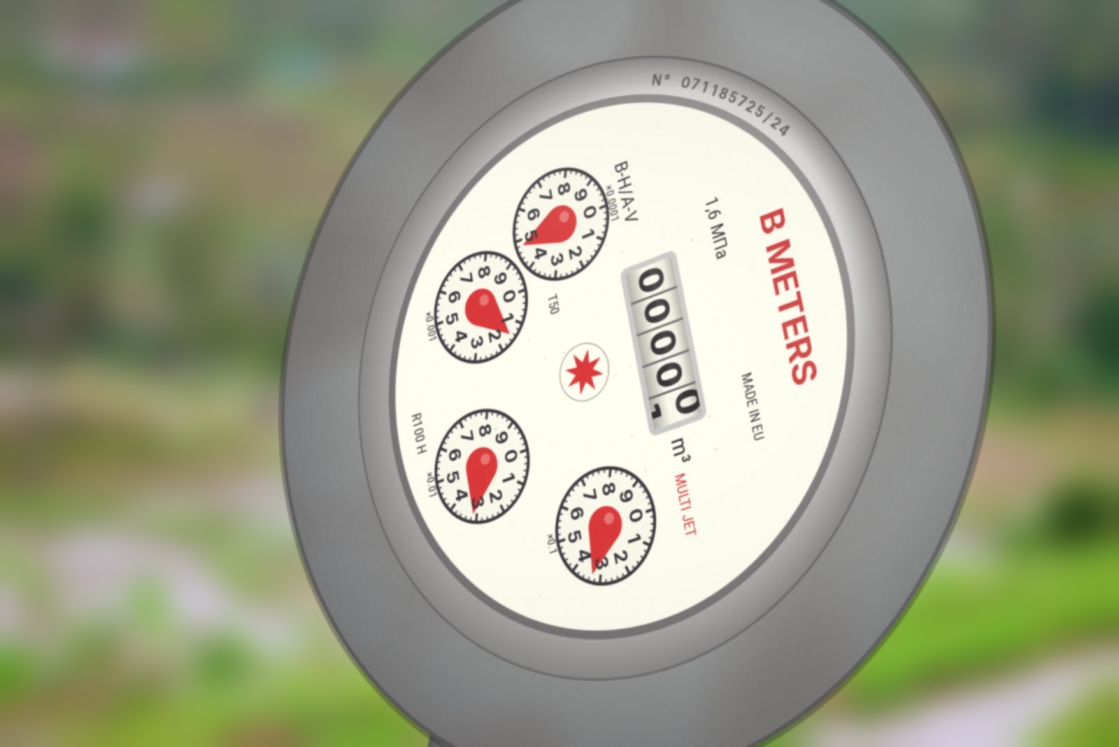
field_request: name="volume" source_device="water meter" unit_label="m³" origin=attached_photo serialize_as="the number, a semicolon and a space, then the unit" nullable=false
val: 0.3314; m³
